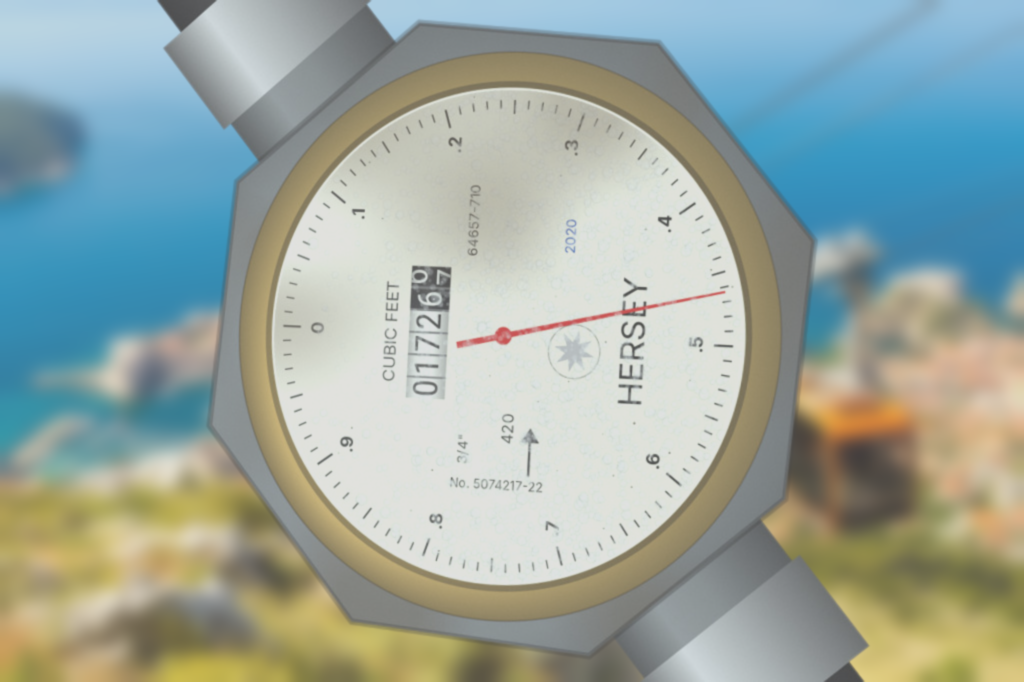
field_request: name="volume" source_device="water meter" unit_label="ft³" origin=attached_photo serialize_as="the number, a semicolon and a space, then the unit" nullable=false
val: 17266.46; ft³
